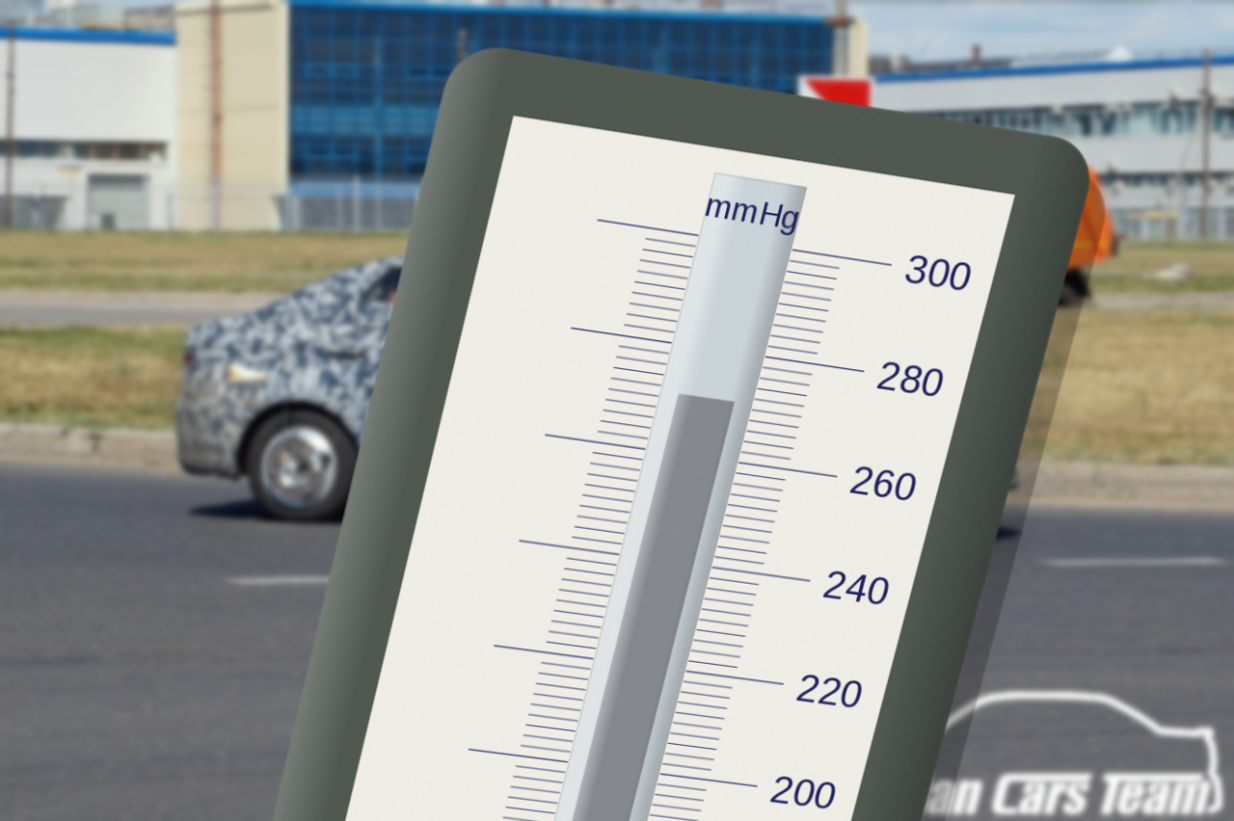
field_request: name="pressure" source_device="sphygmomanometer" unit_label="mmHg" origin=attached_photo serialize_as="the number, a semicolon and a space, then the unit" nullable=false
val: 271; mmHg
